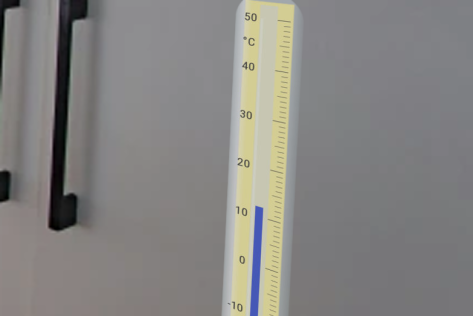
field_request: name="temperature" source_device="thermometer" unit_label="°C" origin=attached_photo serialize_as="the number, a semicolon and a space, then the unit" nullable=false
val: 12; °C
